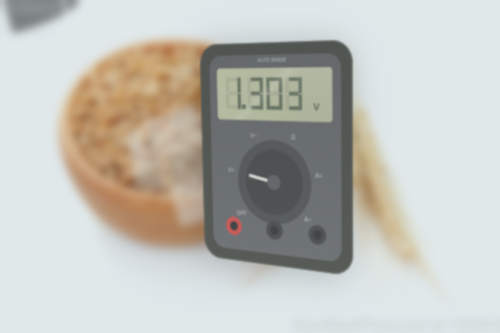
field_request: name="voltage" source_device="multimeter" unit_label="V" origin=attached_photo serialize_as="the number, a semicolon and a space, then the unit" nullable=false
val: 1.303; V
